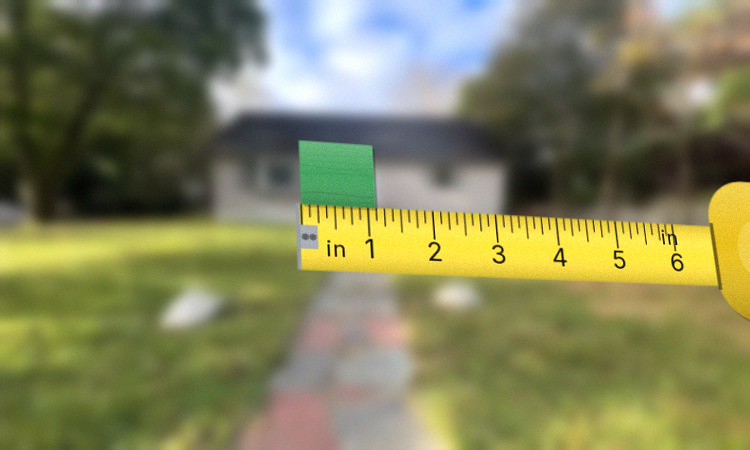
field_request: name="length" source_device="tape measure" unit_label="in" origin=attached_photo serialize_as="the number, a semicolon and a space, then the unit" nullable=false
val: 1.125; in
